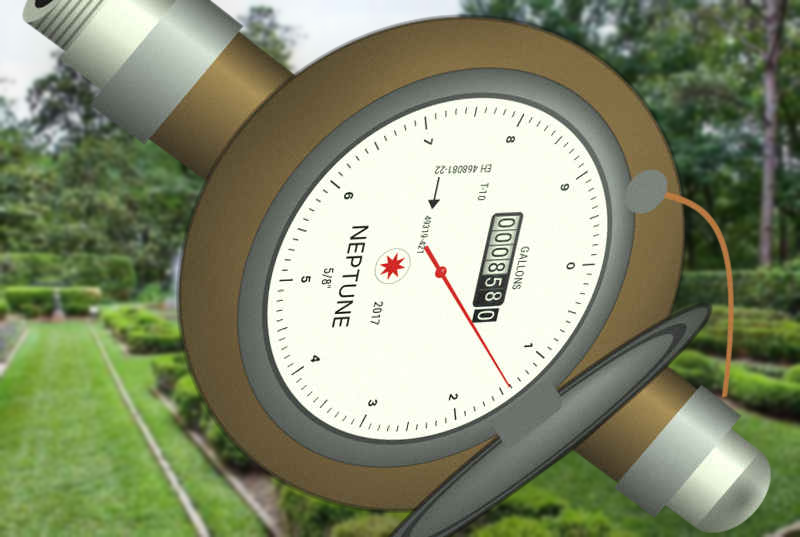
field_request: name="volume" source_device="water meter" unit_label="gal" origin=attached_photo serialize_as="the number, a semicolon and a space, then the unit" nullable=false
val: 8581.4; gal
